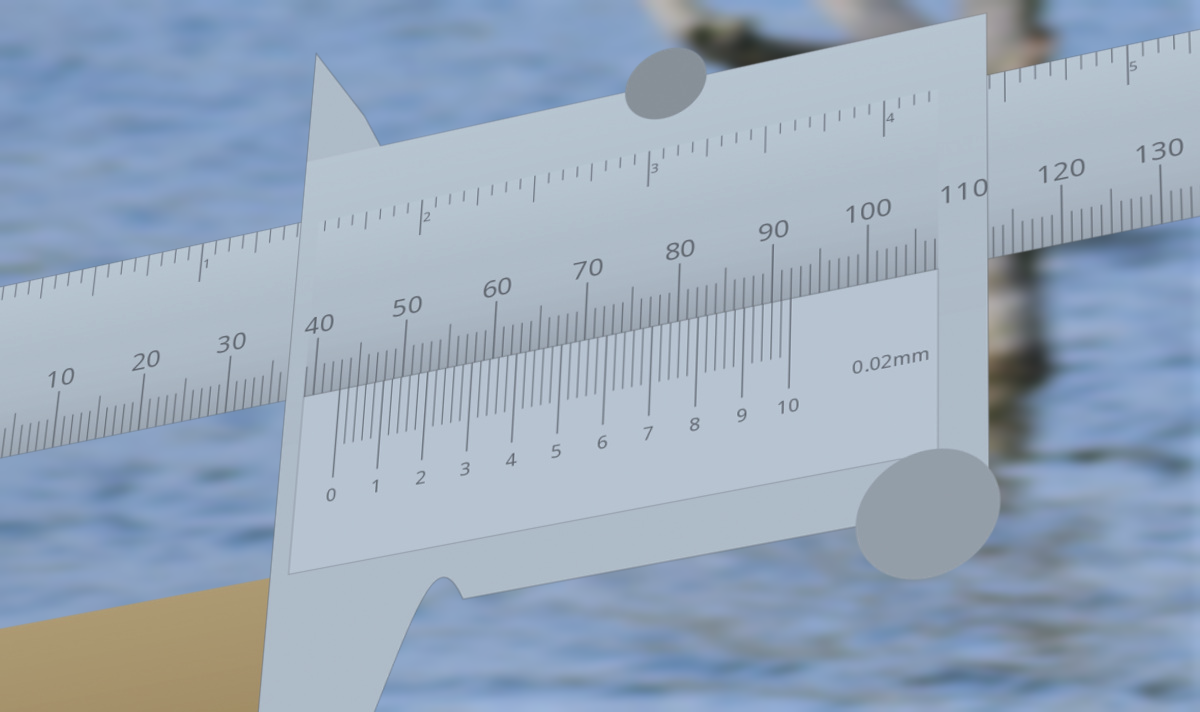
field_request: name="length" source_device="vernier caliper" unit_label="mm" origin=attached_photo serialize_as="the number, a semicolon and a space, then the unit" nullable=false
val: 43.0; mm
